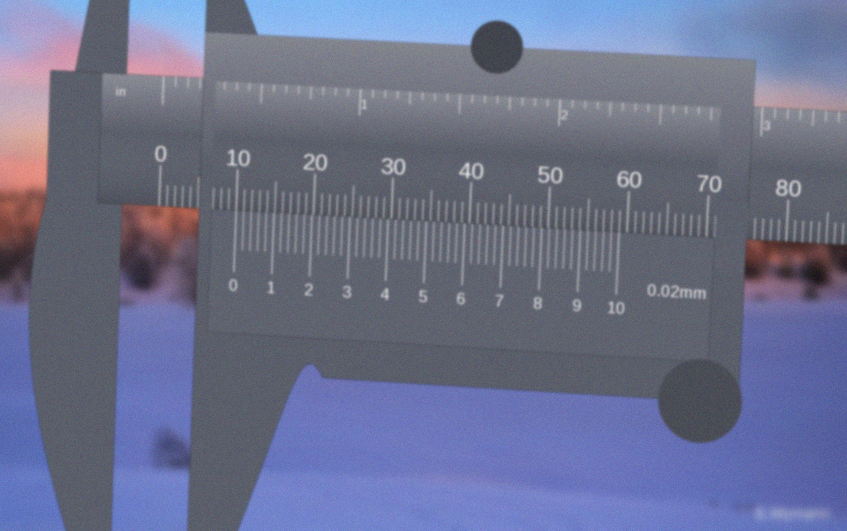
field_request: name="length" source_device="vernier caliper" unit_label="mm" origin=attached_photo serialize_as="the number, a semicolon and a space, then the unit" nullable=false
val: 10.0; mm
